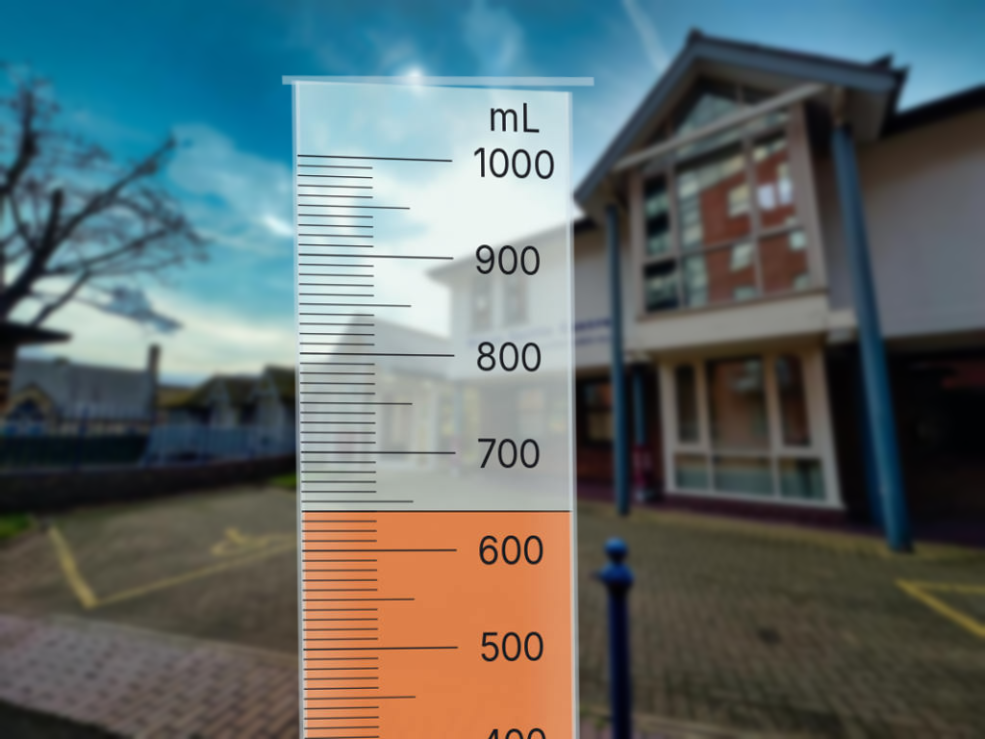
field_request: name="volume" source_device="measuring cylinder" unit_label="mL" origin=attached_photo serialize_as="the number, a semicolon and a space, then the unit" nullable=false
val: 640; mL
